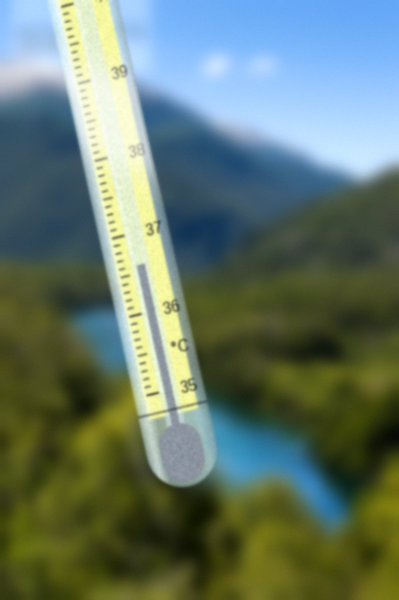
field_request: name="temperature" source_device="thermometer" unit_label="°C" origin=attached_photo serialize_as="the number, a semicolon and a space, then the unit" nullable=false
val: 36.6; °C
